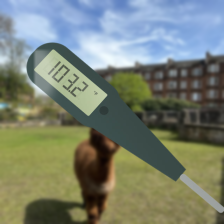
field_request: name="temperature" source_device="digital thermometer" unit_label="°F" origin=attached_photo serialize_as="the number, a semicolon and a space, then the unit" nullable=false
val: 103.2; °F
